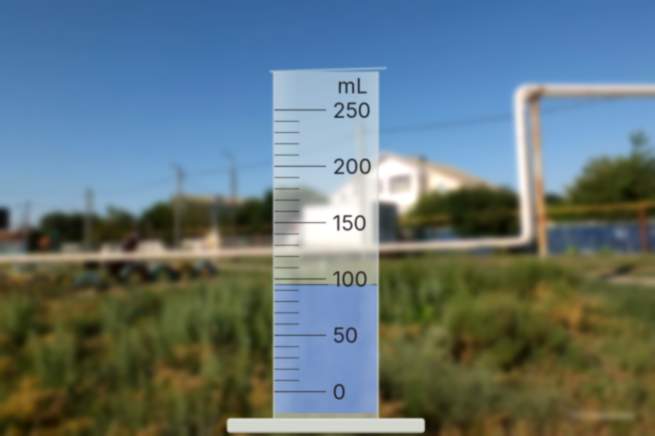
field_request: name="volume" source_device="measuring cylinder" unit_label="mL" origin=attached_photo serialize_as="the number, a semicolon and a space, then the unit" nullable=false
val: 95; mL
